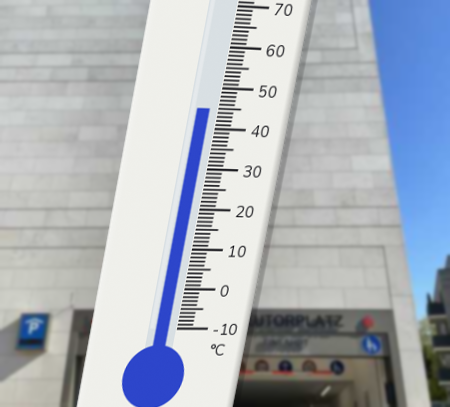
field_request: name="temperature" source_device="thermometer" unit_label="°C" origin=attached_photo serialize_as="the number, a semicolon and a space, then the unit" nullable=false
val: 45; °C
